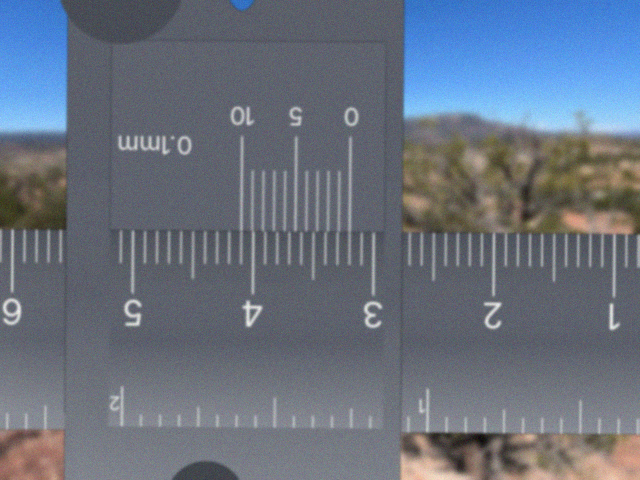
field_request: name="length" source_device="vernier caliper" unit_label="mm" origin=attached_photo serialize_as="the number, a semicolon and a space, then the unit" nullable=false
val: 32.0; mm
